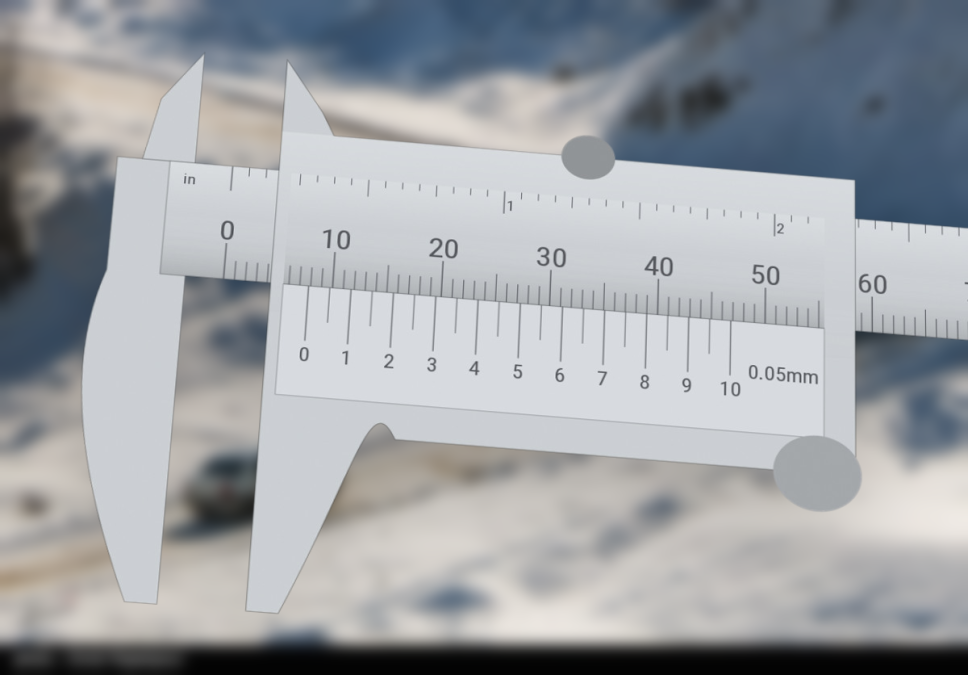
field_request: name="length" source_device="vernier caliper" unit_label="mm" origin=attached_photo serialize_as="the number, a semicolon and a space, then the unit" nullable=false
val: 7.8; mm
